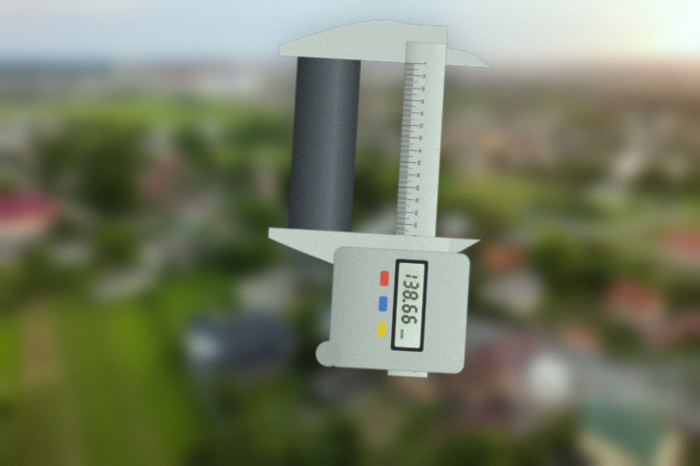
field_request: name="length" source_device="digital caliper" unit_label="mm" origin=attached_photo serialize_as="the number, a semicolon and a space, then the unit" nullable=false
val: 138.66; mm
